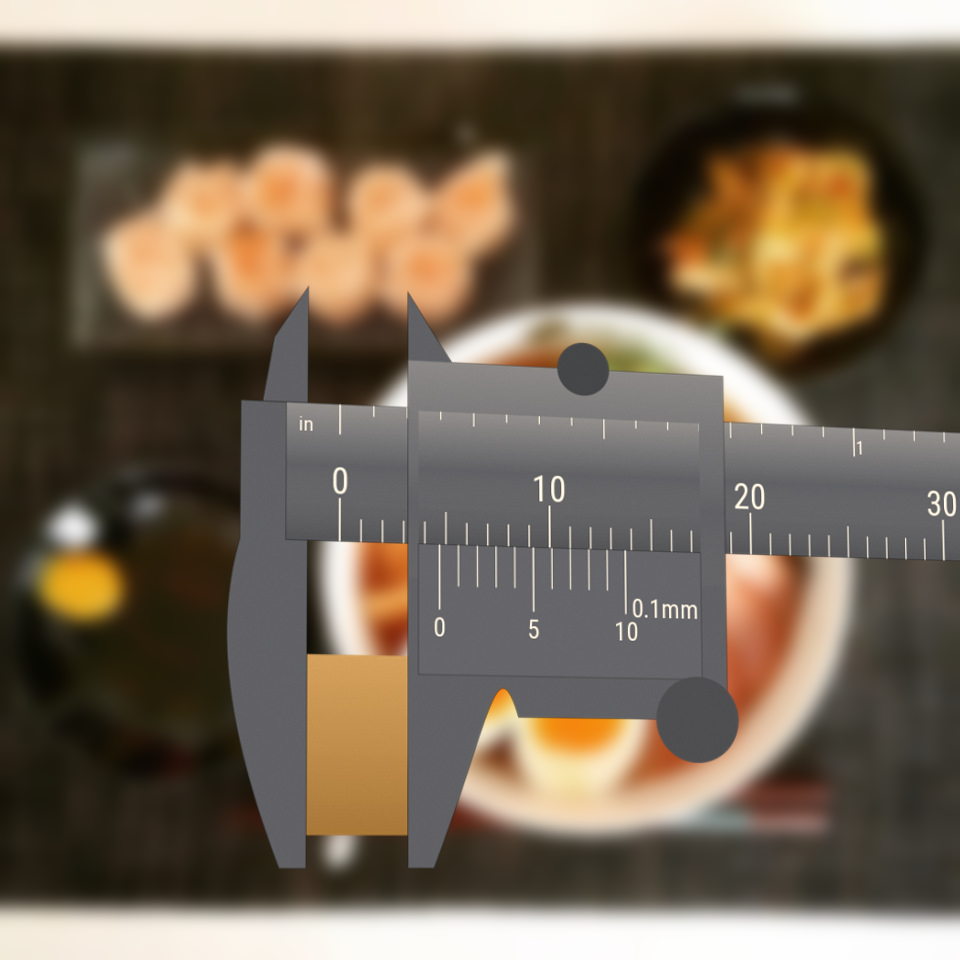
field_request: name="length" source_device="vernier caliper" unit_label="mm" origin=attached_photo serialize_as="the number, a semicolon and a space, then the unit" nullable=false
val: 4.7; mm
